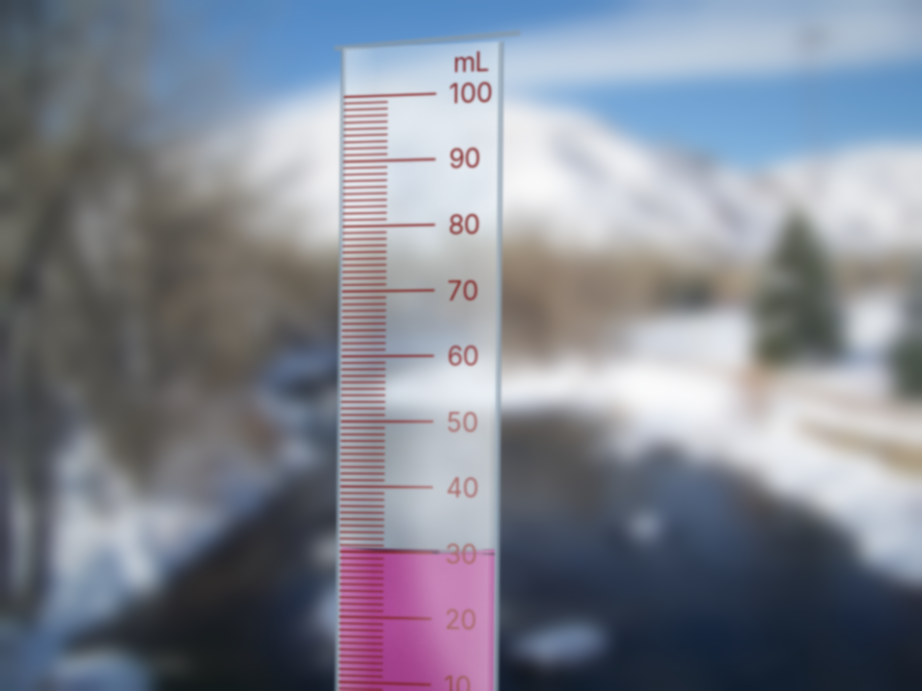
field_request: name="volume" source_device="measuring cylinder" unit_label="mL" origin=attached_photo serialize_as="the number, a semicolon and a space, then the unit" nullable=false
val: 30; mL
